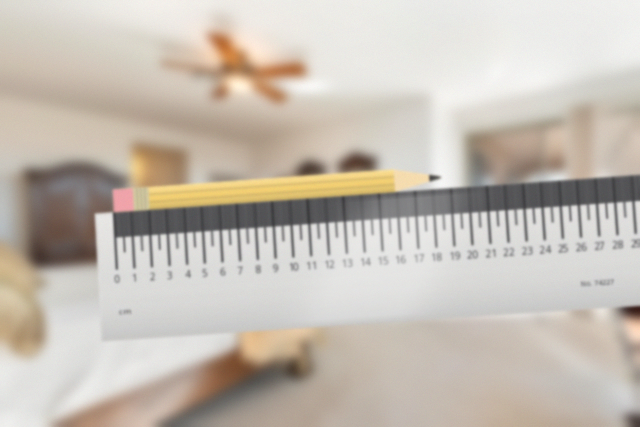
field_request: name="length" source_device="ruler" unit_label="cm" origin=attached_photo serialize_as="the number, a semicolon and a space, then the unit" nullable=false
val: 18.5; cm
